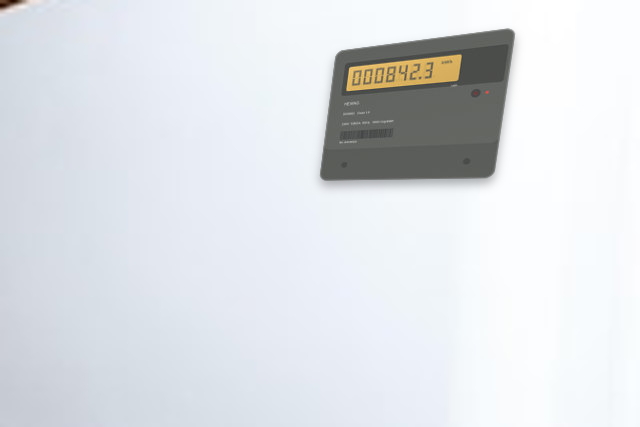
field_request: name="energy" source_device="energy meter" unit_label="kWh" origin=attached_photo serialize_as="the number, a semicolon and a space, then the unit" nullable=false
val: 842.3; kWh
